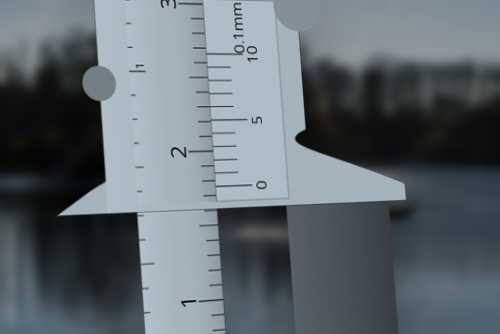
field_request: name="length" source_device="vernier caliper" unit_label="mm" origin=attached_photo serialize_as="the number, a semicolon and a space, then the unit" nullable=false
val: 17.6; mm
